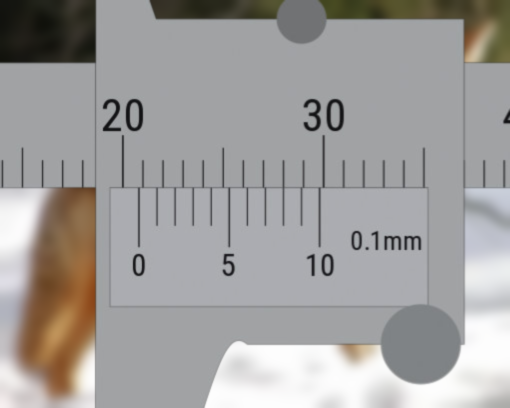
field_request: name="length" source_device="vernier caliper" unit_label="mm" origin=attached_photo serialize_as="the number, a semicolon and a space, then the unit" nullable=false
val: 20.8; mm
